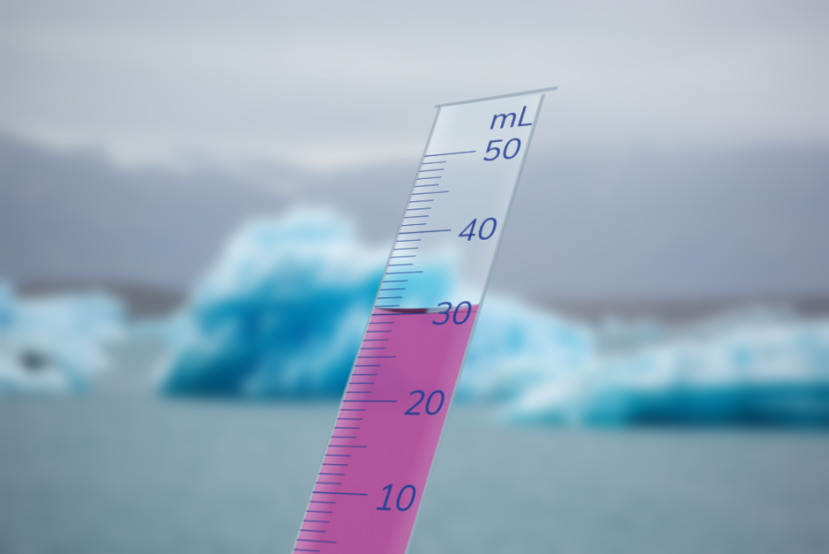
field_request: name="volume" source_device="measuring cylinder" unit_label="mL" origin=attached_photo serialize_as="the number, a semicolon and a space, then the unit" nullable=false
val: 30; mL
